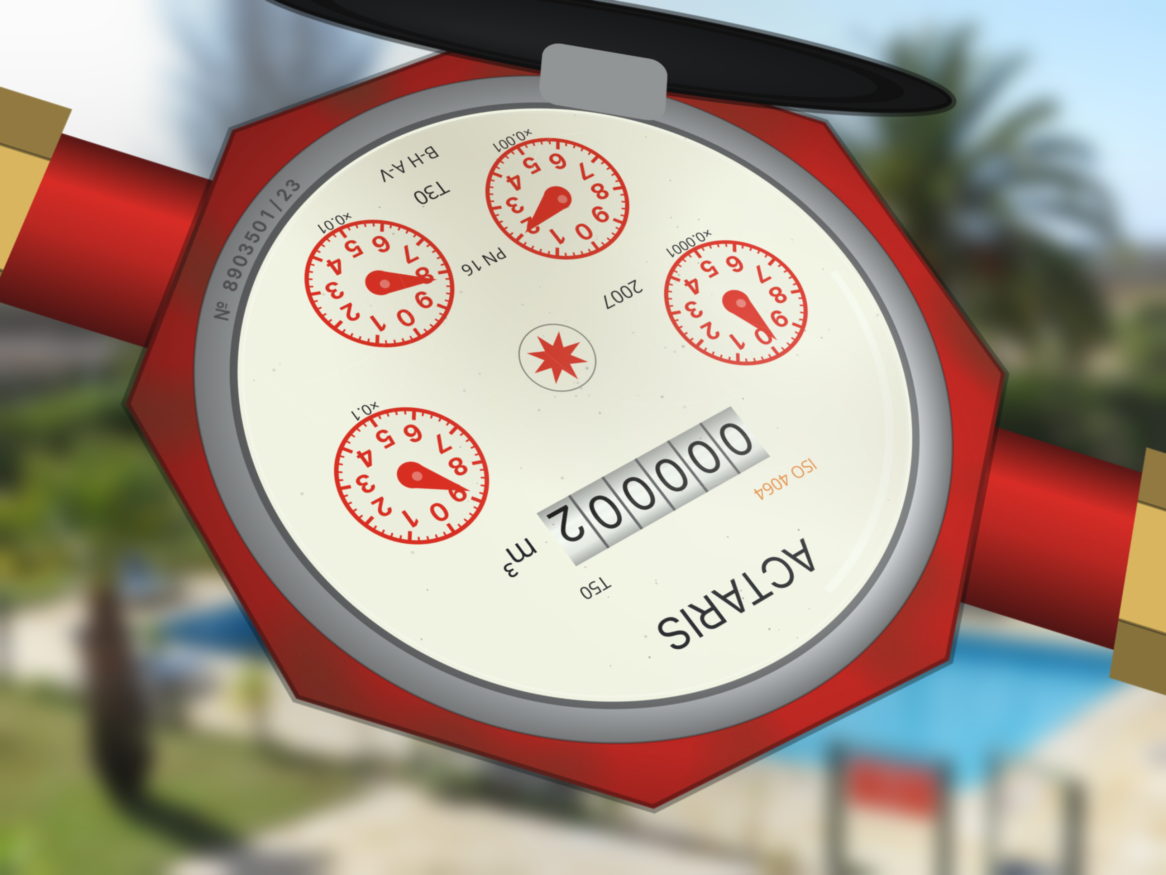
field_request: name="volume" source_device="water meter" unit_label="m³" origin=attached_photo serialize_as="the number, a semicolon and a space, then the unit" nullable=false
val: 1.8819; m³
